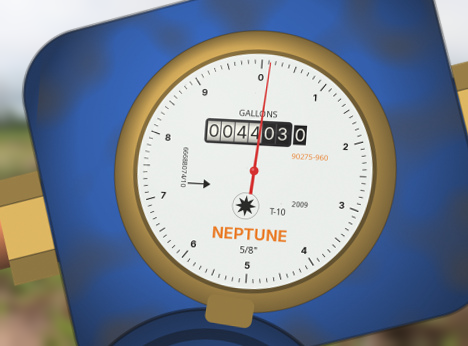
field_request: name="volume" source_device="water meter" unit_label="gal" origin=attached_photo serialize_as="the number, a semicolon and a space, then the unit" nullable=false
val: 44030.1; gal
